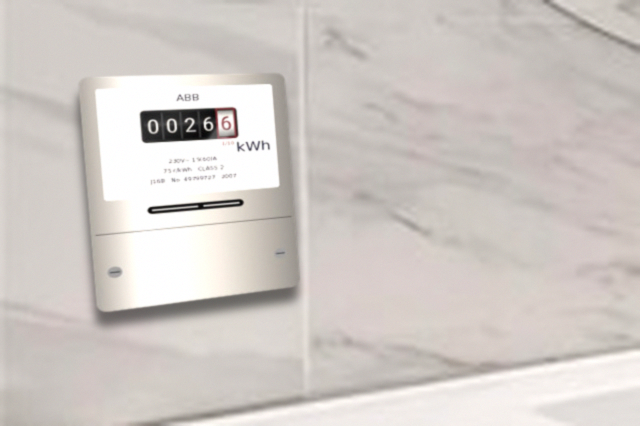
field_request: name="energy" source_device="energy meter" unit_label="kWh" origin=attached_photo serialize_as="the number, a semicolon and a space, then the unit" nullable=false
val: 26.6; kWh
